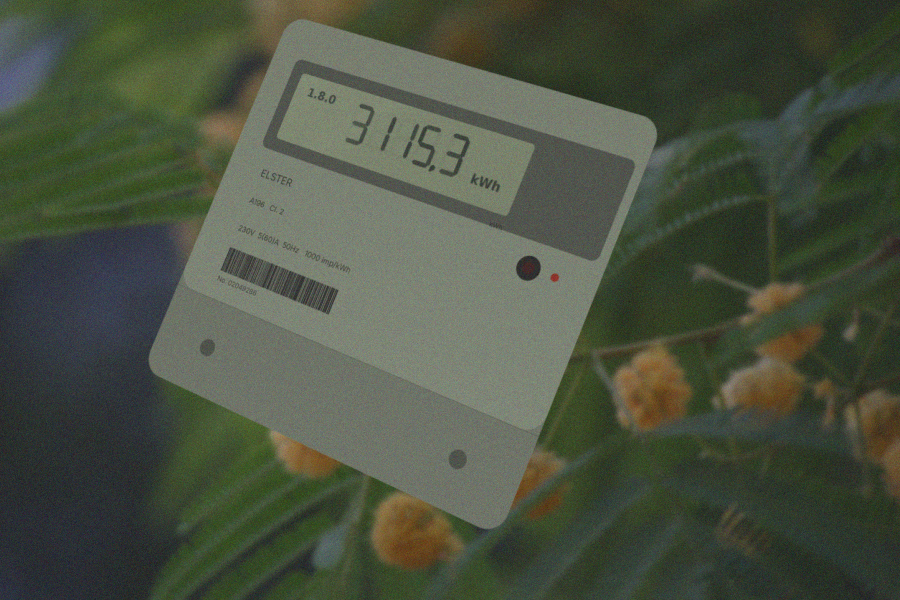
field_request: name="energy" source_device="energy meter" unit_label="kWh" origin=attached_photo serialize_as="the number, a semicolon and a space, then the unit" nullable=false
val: 3115.3; kWh
